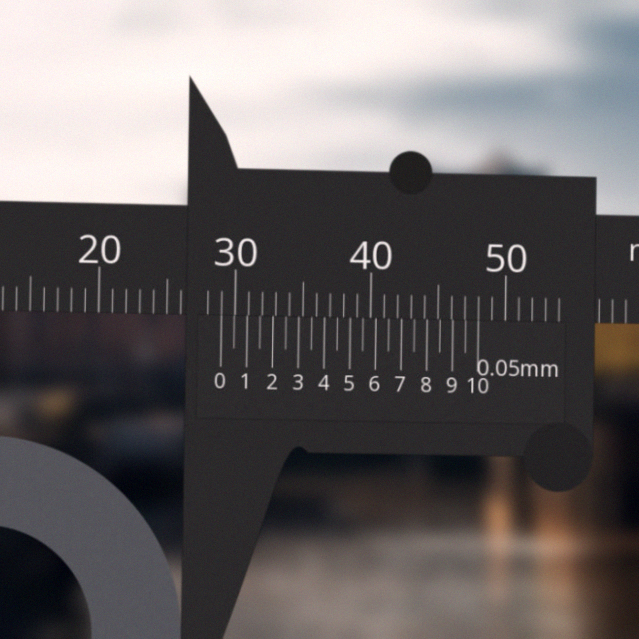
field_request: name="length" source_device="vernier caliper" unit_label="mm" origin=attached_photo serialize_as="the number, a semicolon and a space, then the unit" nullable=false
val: 29.0; mm
